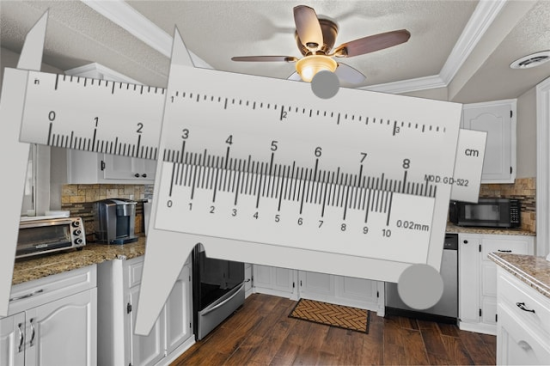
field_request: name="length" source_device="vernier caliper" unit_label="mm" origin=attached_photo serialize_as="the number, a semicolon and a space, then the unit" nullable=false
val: 28.5; mm
